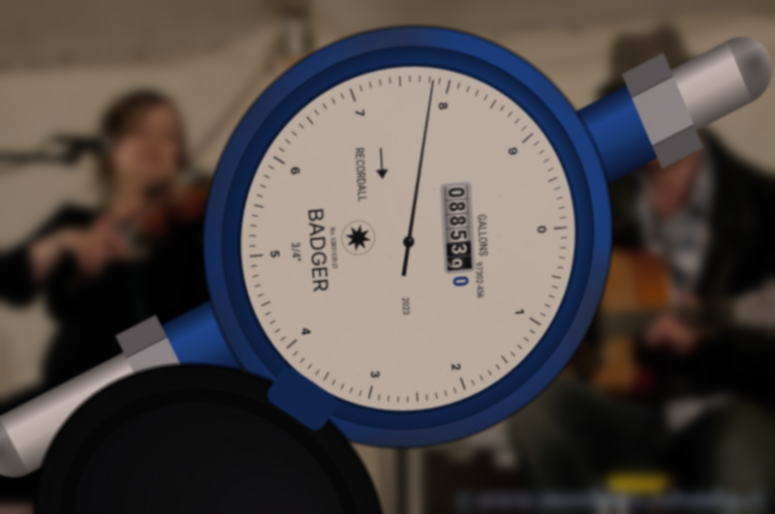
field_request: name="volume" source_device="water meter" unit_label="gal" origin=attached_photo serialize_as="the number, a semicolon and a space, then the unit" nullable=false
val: 885387.8; gal
